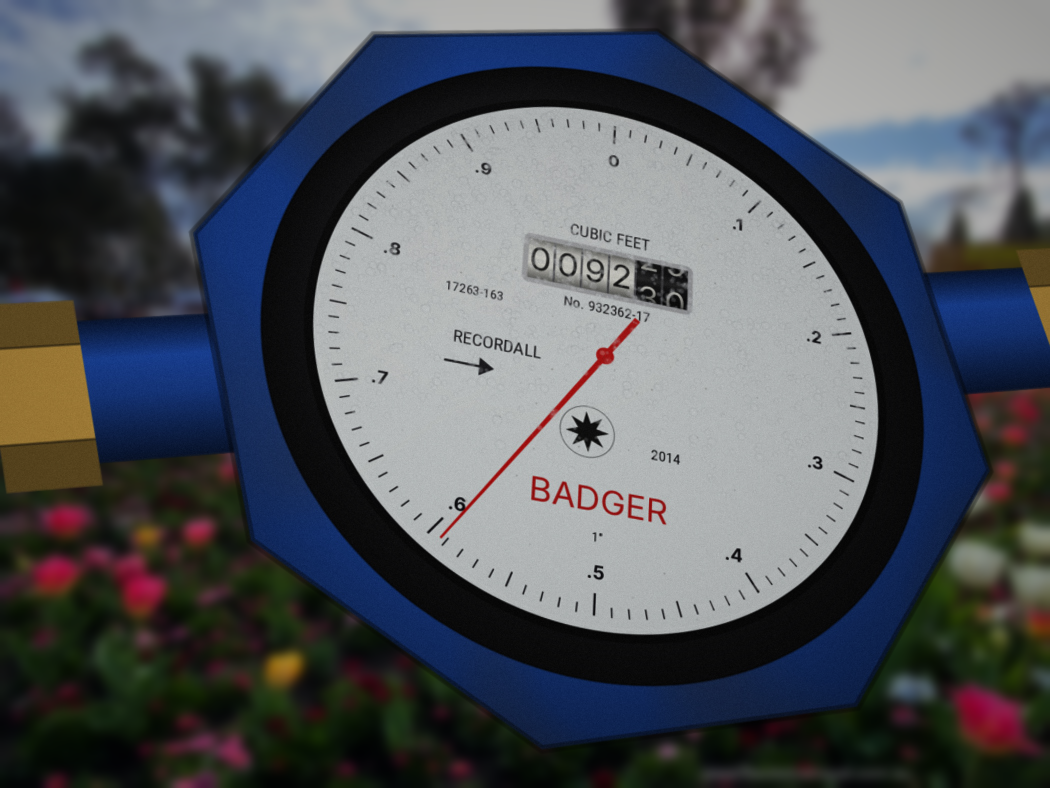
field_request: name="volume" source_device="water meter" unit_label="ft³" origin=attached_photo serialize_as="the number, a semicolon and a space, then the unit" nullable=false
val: 9229.59; ft³
